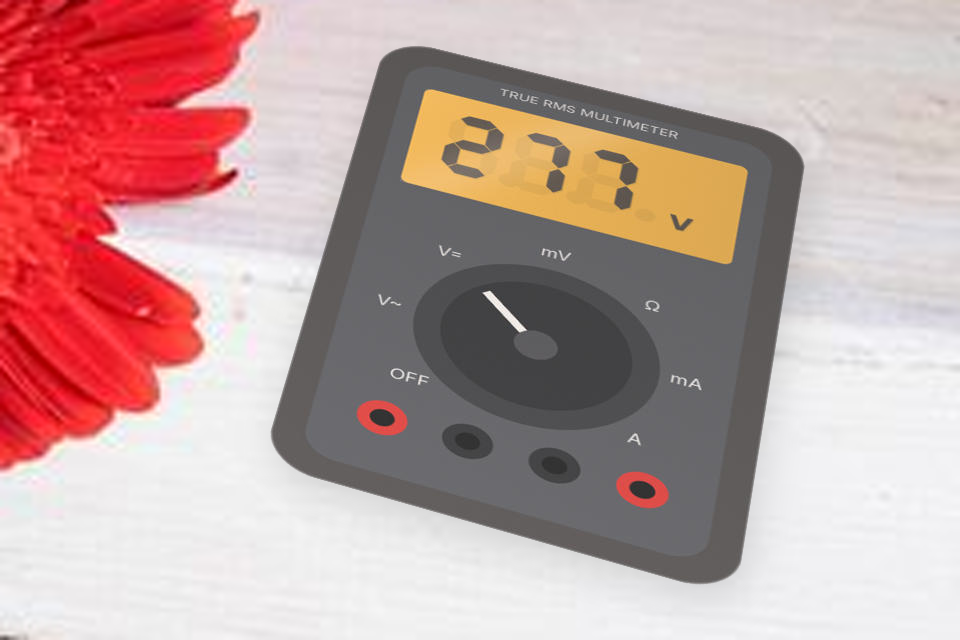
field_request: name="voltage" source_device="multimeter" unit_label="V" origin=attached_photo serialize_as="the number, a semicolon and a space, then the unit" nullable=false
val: 277; V
